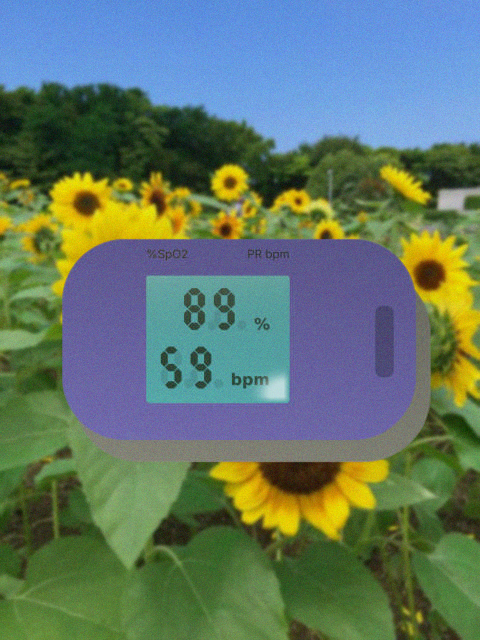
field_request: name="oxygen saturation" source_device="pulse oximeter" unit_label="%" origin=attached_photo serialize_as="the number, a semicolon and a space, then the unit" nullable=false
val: 89; %
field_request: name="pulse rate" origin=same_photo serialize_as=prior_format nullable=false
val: 59; bpm
